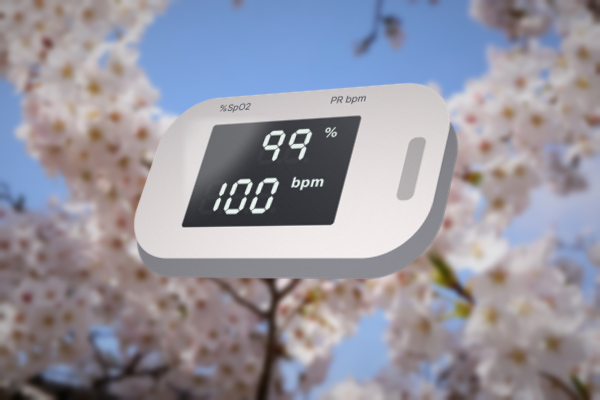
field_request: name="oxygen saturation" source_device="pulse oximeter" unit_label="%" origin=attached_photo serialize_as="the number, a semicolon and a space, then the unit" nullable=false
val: 99; %
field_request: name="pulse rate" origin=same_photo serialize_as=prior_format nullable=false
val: 100; bpm
